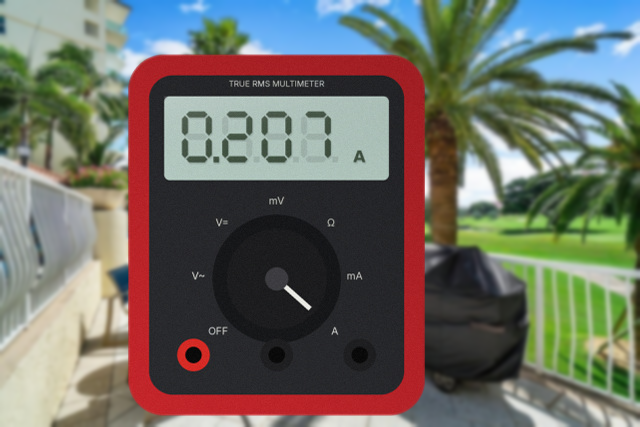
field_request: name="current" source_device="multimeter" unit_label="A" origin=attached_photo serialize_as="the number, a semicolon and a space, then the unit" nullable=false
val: 0.207; A
